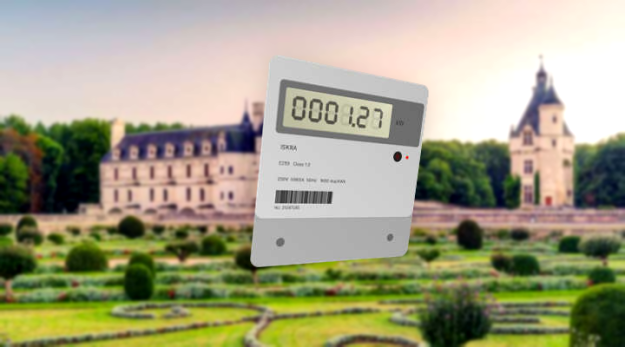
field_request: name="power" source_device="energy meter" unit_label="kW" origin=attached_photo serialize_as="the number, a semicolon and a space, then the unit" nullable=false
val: 1.27; kW
